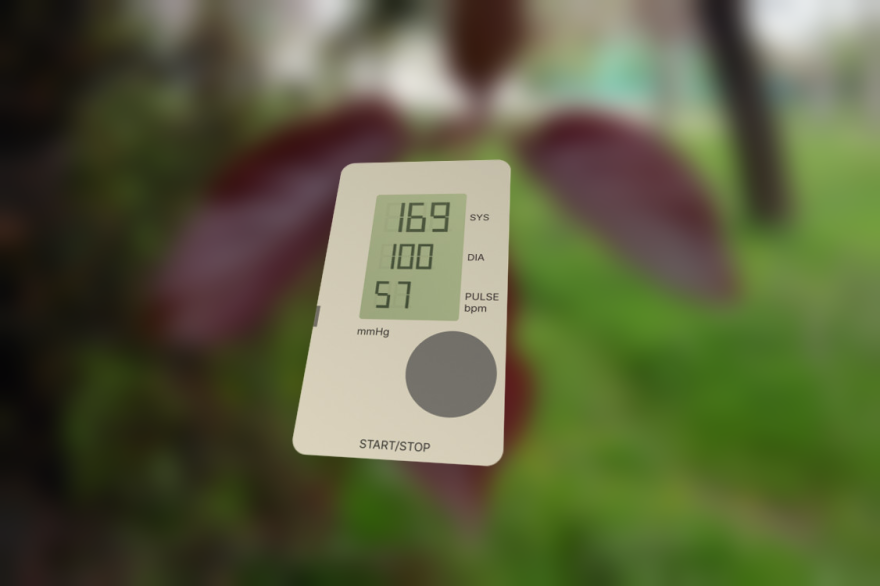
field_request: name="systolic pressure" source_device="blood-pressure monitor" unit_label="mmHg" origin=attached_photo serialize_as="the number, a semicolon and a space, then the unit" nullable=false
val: 169; mmHg
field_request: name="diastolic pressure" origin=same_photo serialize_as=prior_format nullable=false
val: 100; mmHg
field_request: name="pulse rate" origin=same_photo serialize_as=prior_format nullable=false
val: 57; bpm
